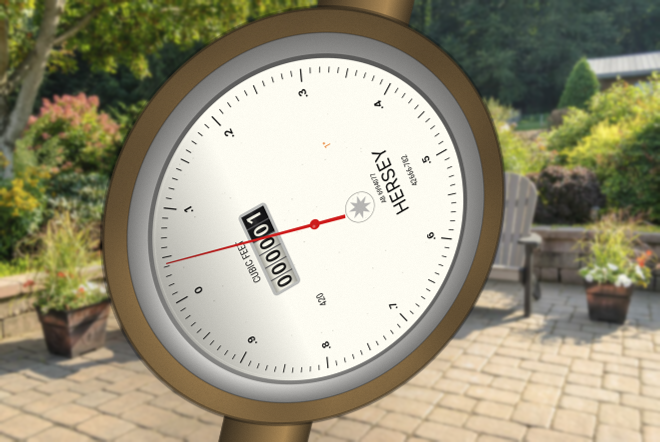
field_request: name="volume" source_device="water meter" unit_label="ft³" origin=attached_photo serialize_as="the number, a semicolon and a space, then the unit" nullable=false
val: 1.04; ft³
